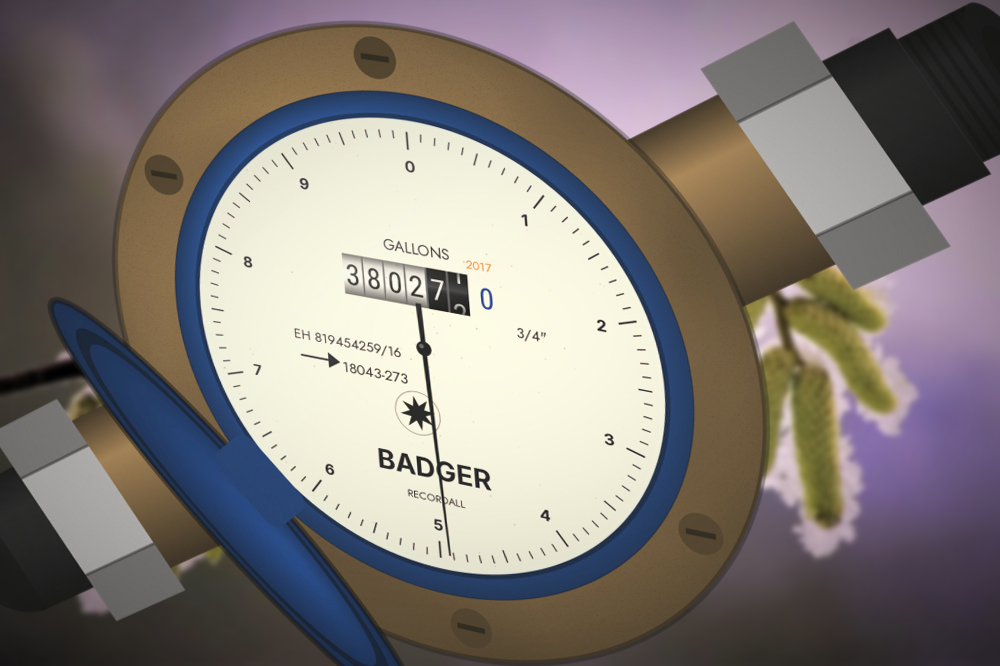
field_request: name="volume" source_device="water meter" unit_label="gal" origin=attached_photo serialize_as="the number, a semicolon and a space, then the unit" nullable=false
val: 3802714.9; gal
